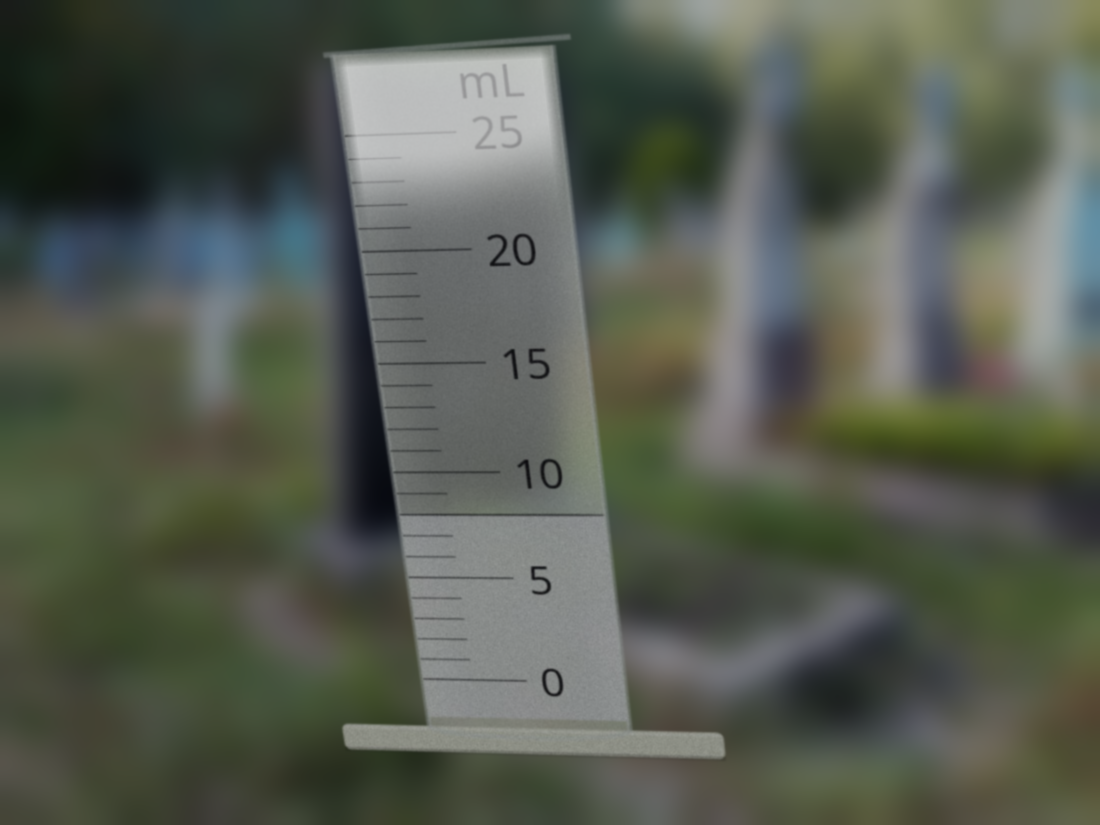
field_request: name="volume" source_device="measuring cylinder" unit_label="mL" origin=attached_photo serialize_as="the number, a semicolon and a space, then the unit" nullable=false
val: 8; mL
